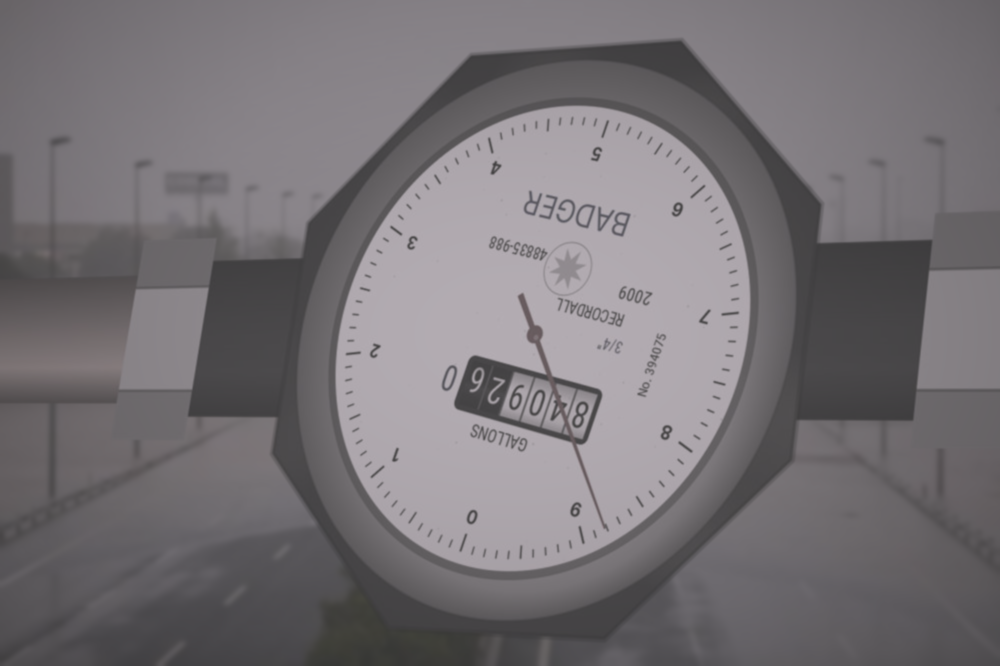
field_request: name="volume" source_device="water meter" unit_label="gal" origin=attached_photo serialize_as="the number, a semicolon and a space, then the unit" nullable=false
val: 8409258.8; gal
